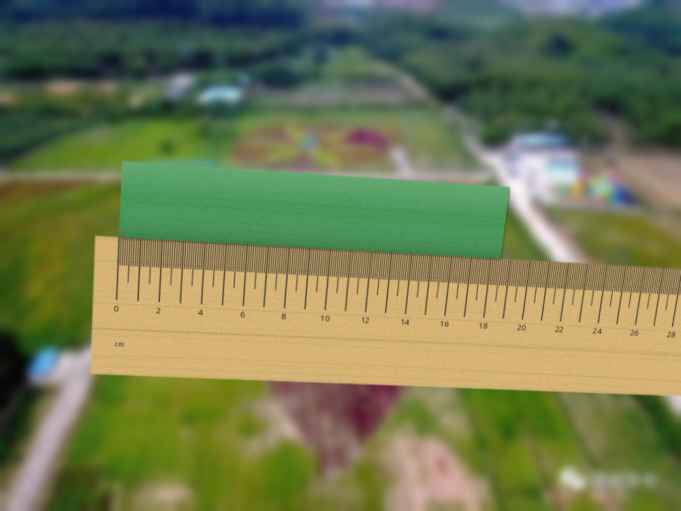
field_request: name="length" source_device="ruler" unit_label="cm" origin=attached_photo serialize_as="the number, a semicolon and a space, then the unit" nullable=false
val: 18.5; cm
